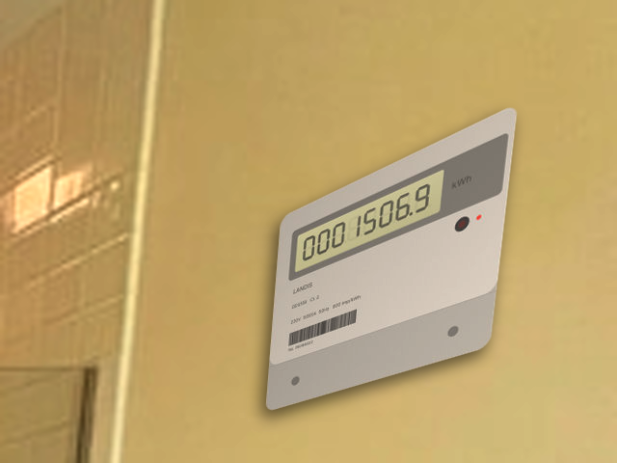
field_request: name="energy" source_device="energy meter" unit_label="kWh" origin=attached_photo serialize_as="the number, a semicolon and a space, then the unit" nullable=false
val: 1506.9; kWh
